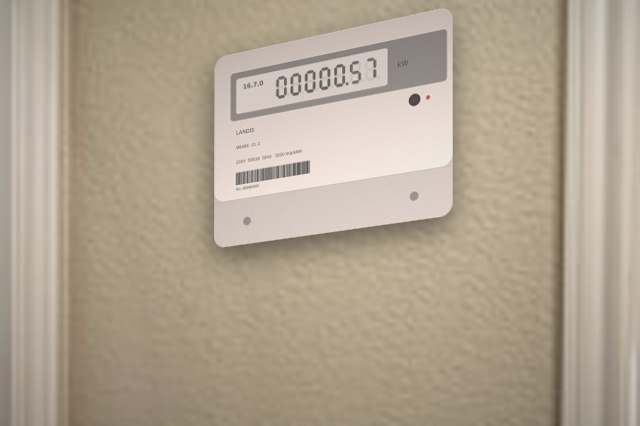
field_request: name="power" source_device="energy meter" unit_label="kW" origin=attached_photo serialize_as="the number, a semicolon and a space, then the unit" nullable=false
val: 0.57; kW
